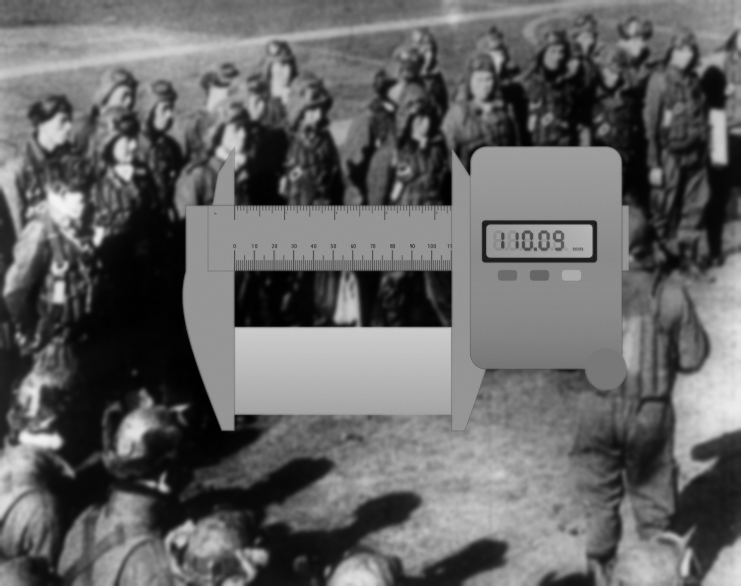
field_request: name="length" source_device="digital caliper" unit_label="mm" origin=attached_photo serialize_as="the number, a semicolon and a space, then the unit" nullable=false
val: 110.09; mm
